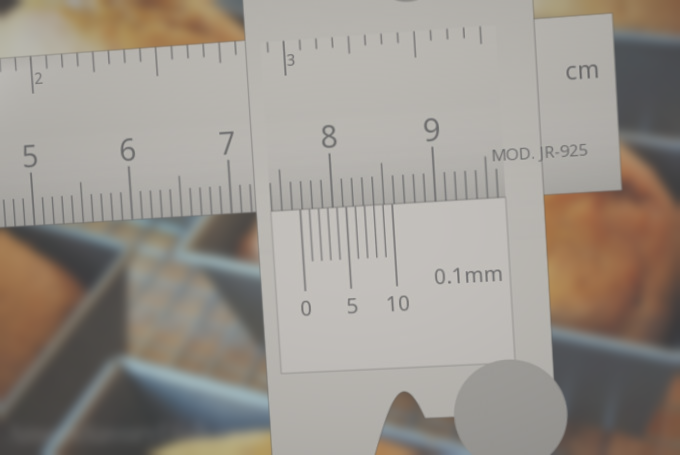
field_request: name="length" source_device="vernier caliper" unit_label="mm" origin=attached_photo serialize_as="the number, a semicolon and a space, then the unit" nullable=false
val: 76.8; mm
